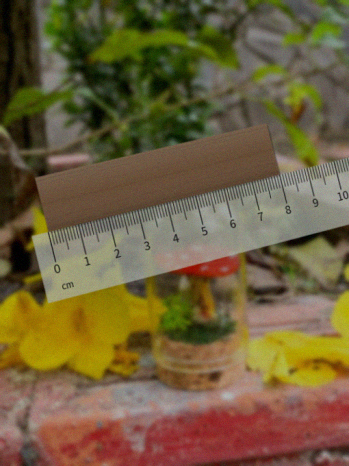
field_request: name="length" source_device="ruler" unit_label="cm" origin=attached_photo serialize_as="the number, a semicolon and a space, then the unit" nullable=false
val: 8; cm
